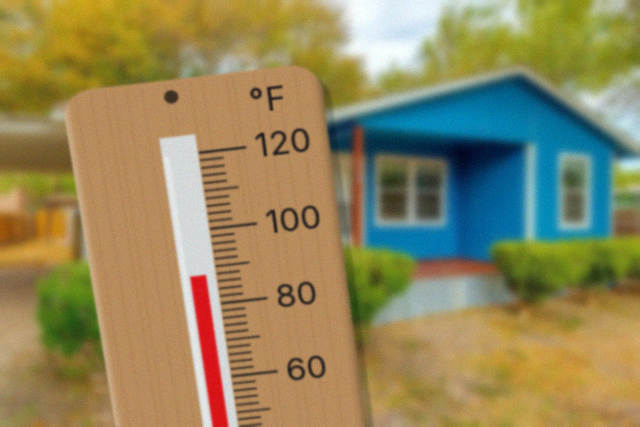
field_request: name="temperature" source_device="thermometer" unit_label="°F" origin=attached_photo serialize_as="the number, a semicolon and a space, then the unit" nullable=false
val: 88; °F
